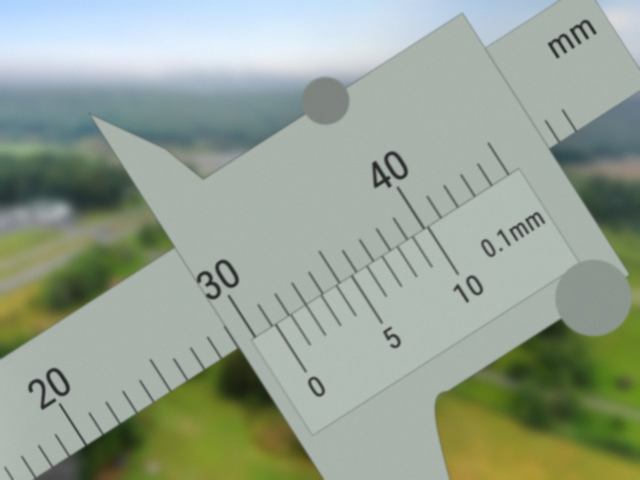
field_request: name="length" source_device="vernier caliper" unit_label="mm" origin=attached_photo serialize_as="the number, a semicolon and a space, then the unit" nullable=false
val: 31.2; mm
